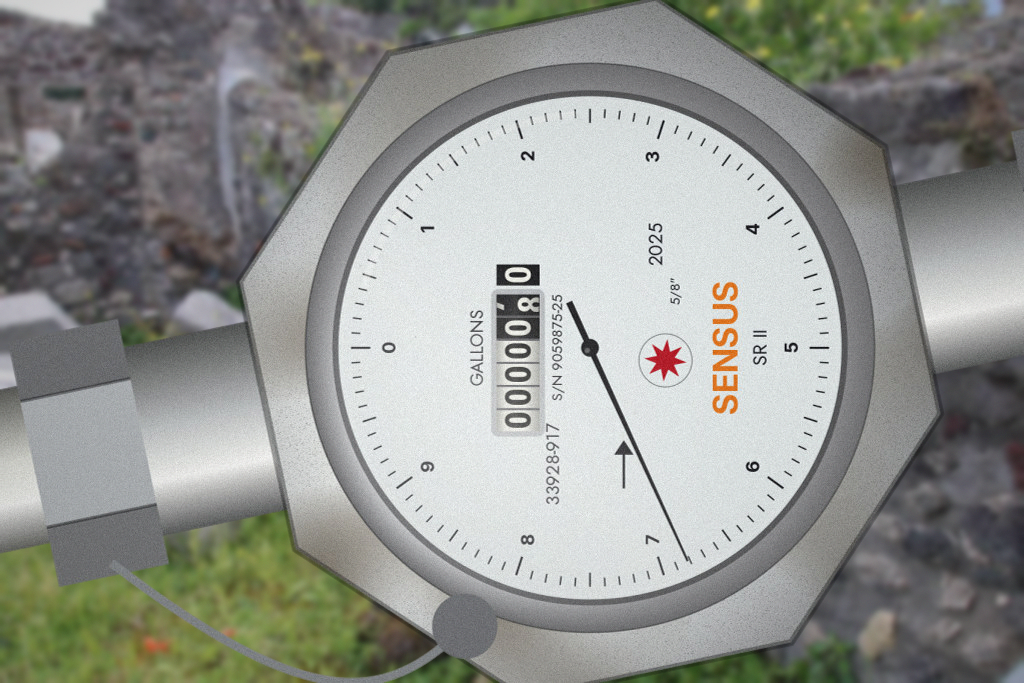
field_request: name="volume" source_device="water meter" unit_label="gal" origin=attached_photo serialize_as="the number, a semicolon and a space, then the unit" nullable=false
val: 76.8; gal
